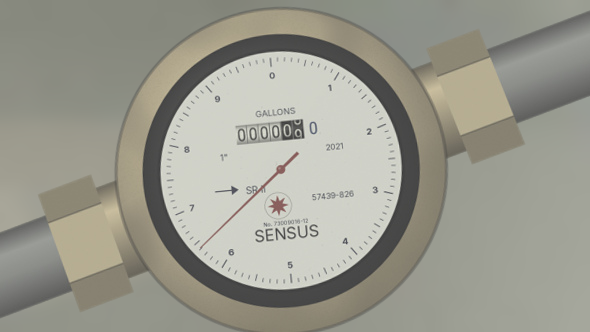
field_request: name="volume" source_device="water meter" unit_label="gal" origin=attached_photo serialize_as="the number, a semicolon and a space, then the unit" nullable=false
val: 86.4; gal
